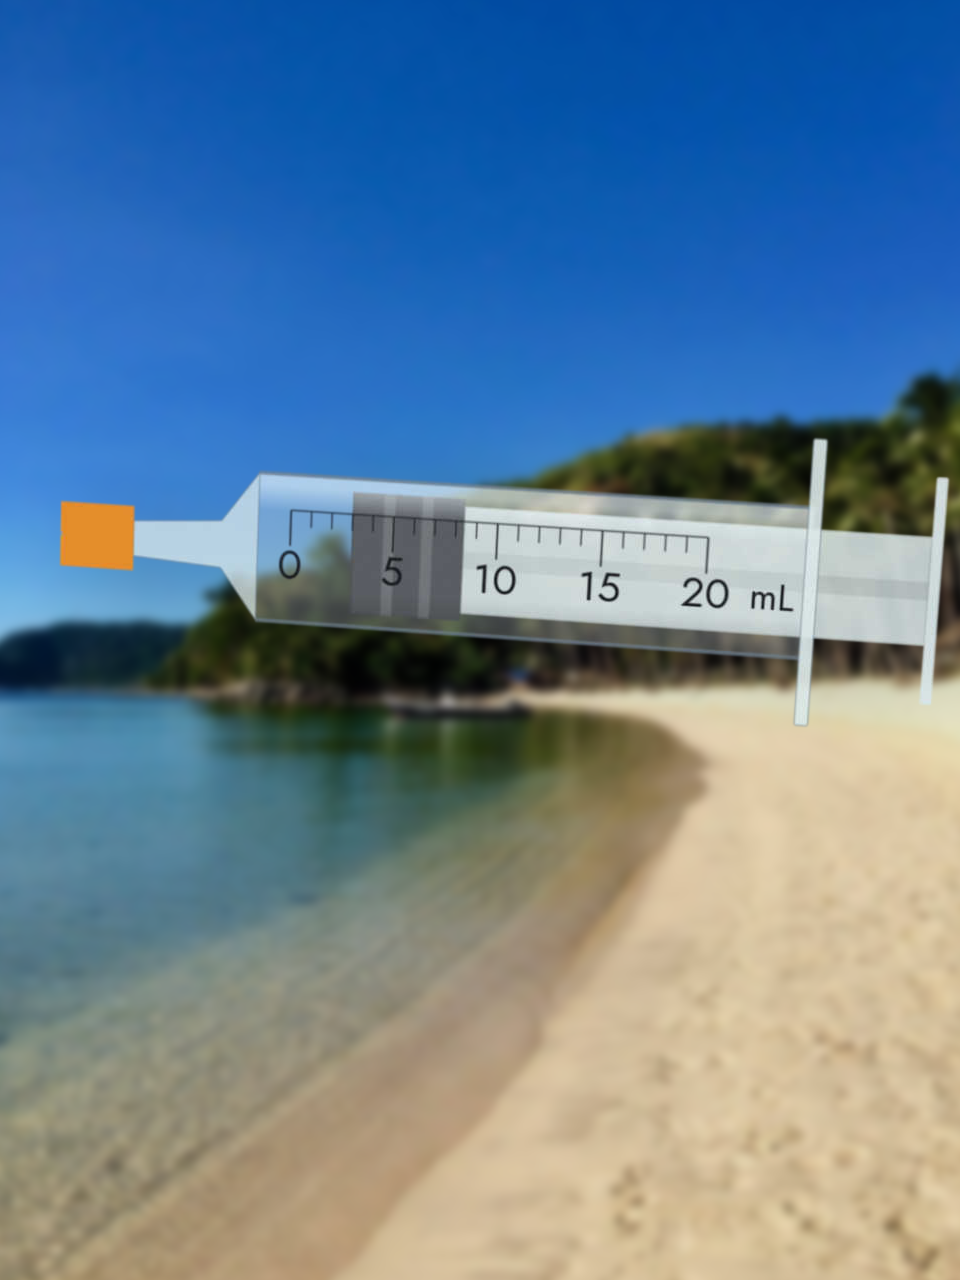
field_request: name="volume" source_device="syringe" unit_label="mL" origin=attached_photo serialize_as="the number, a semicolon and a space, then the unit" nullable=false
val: 3; mL
